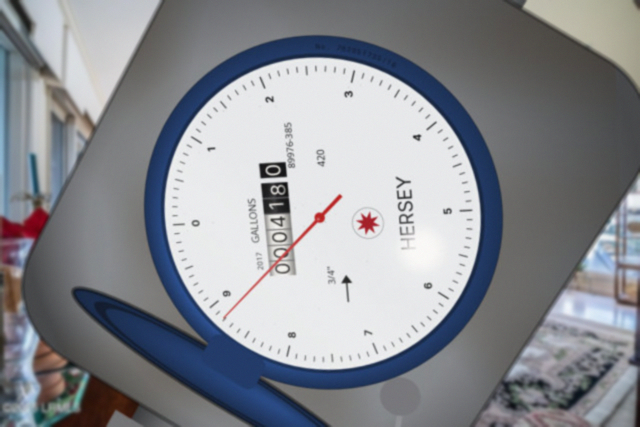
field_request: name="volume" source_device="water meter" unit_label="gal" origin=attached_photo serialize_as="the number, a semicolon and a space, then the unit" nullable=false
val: 4178.8; gal
